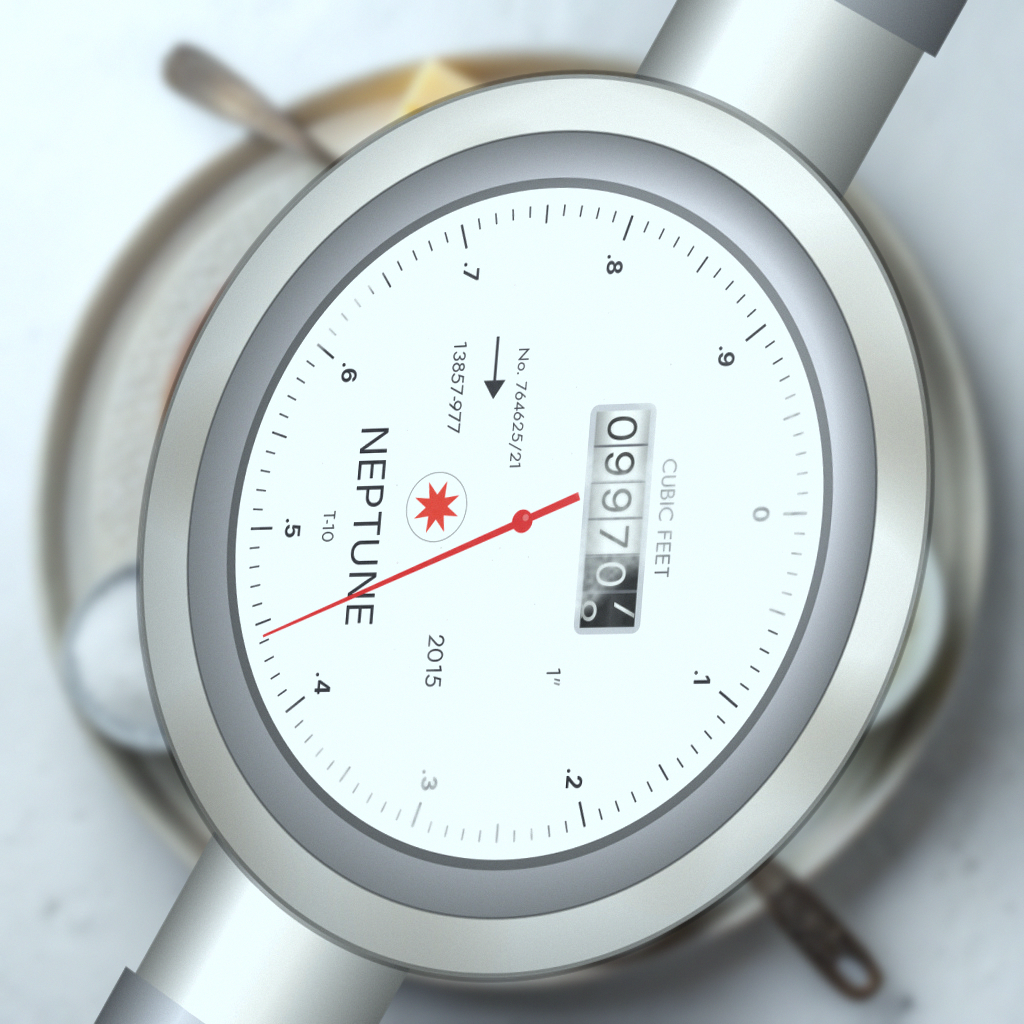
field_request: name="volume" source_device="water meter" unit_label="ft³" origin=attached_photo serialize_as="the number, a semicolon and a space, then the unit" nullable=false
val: 99707.44; ft³
